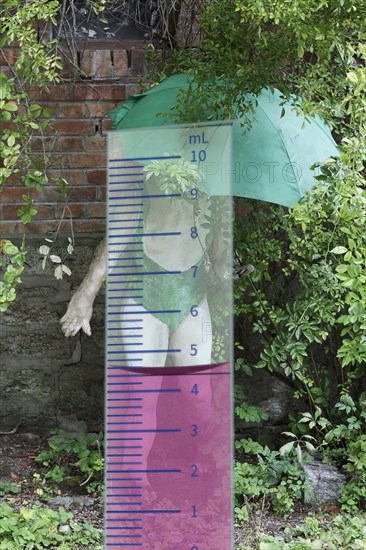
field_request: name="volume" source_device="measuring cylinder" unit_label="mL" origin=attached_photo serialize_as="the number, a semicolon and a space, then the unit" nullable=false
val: 4.4; mL
